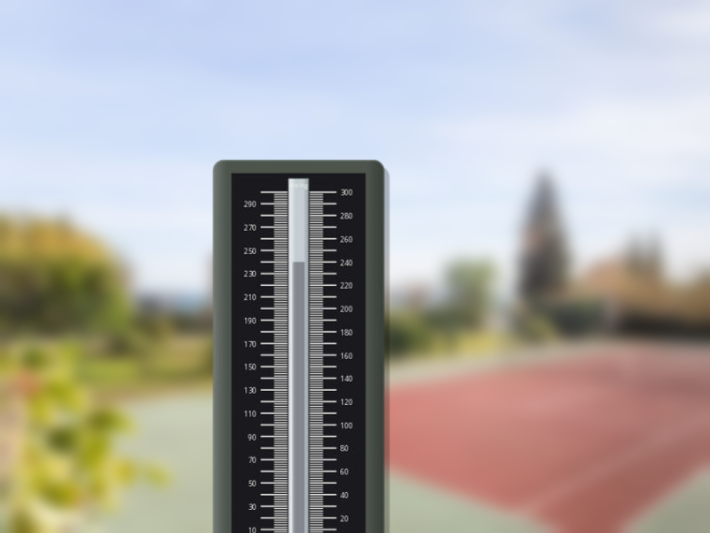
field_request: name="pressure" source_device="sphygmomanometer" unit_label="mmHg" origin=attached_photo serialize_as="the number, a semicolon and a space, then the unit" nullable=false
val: 240; mmHg
